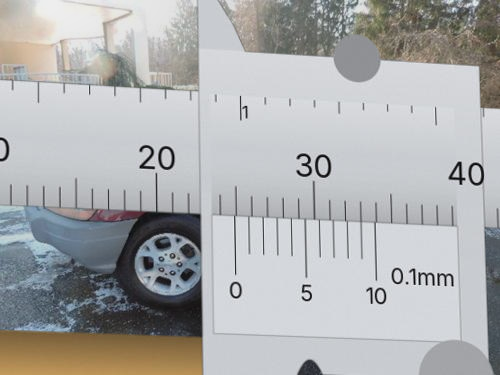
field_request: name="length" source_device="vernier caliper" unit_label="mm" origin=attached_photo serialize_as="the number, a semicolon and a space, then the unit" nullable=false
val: 24.9; mm
